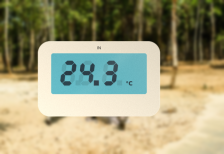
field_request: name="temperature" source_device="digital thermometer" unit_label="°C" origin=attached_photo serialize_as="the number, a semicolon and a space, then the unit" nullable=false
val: 24.3; °C
